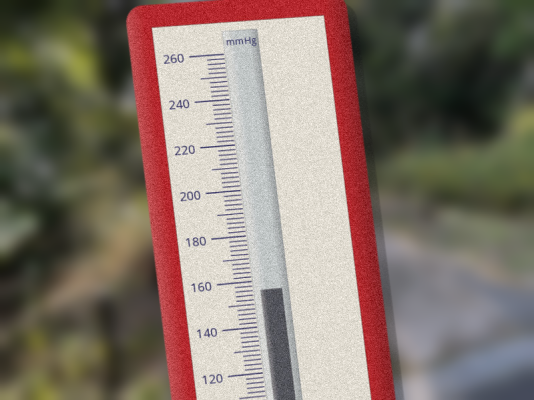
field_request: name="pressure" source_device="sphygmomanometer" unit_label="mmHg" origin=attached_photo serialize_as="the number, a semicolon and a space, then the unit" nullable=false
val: 156; mmHg
